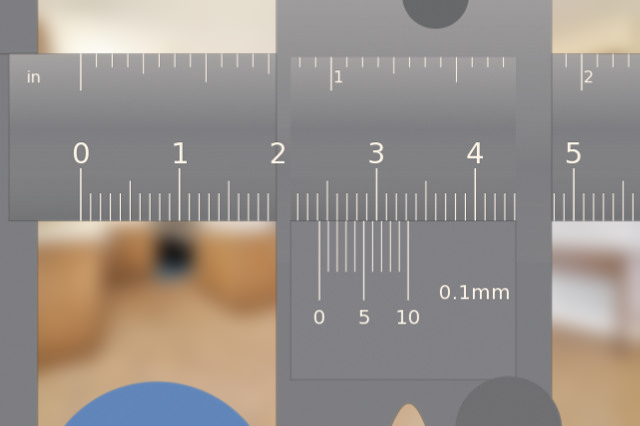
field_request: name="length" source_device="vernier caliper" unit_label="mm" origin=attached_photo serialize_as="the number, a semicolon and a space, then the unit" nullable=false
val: 24.2; mm
